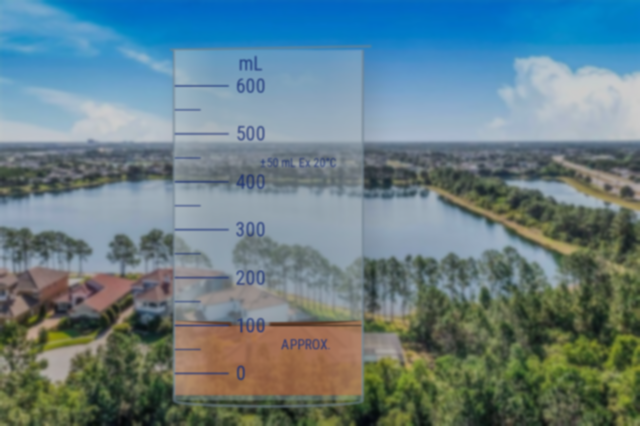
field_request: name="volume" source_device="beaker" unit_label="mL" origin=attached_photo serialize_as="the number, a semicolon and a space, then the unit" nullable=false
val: 100; mL
